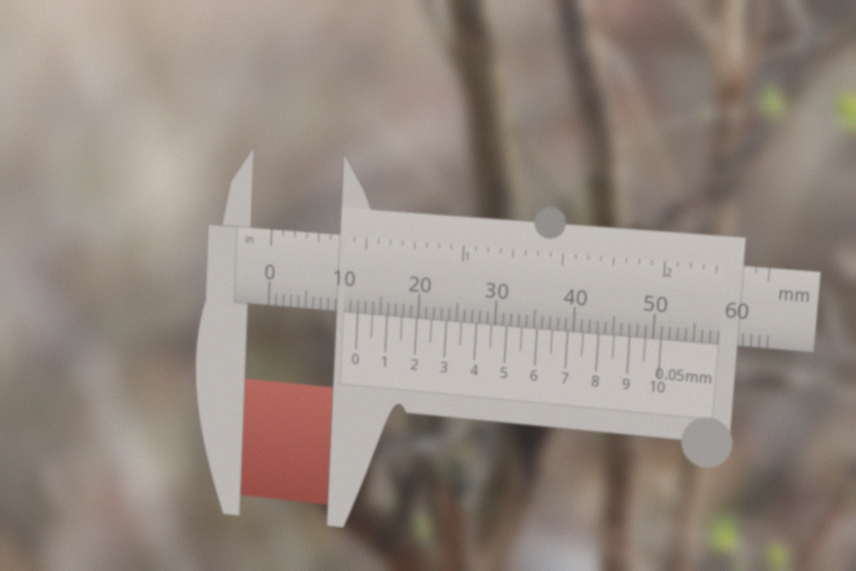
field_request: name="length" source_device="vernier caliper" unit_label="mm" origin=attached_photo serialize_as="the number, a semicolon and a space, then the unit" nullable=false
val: 12.0; mm
